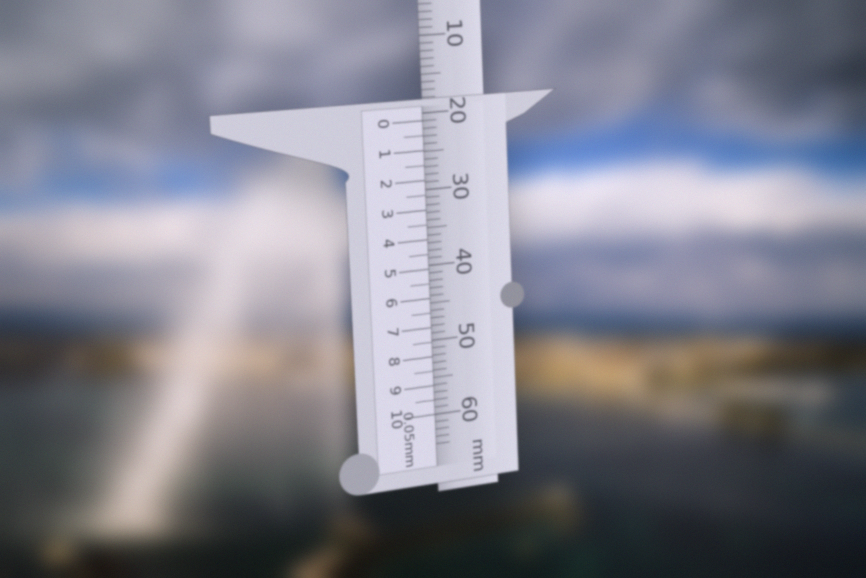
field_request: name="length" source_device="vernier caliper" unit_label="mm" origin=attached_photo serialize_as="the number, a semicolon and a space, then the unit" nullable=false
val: 21.0; mm
